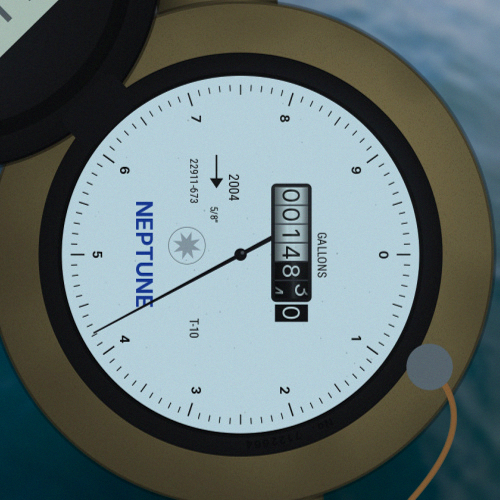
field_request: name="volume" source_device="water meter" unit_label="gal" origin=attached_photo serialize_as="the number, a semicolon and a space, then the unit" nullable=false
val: 14834.2; gal
